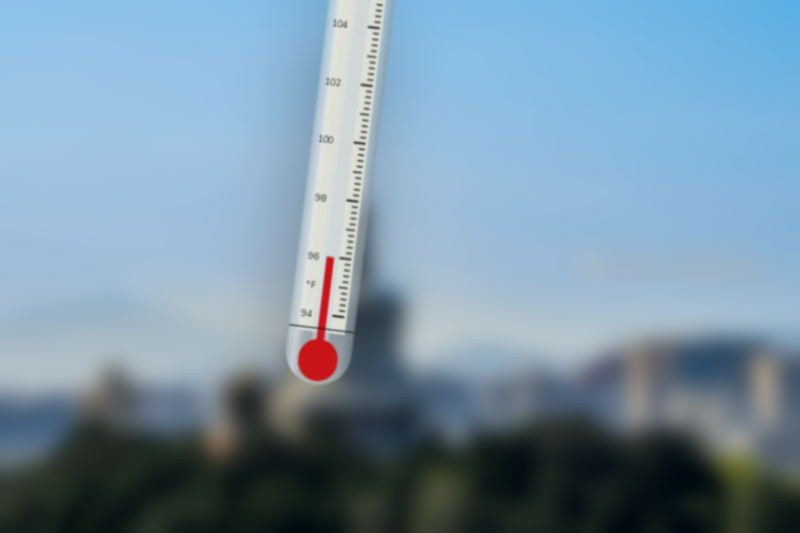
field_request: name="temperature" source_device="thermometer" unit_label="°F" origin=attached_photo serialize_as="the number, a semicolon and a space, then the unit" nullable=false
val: 96; °F
